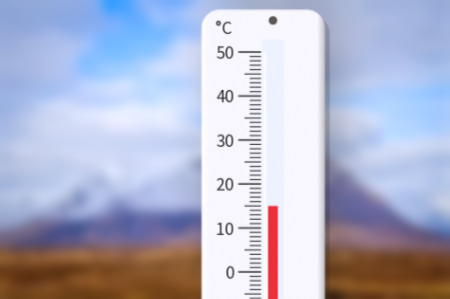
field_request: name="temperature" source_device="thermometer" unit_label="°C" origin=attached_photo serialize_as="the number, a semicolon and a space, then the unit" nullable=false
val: 15; °C
